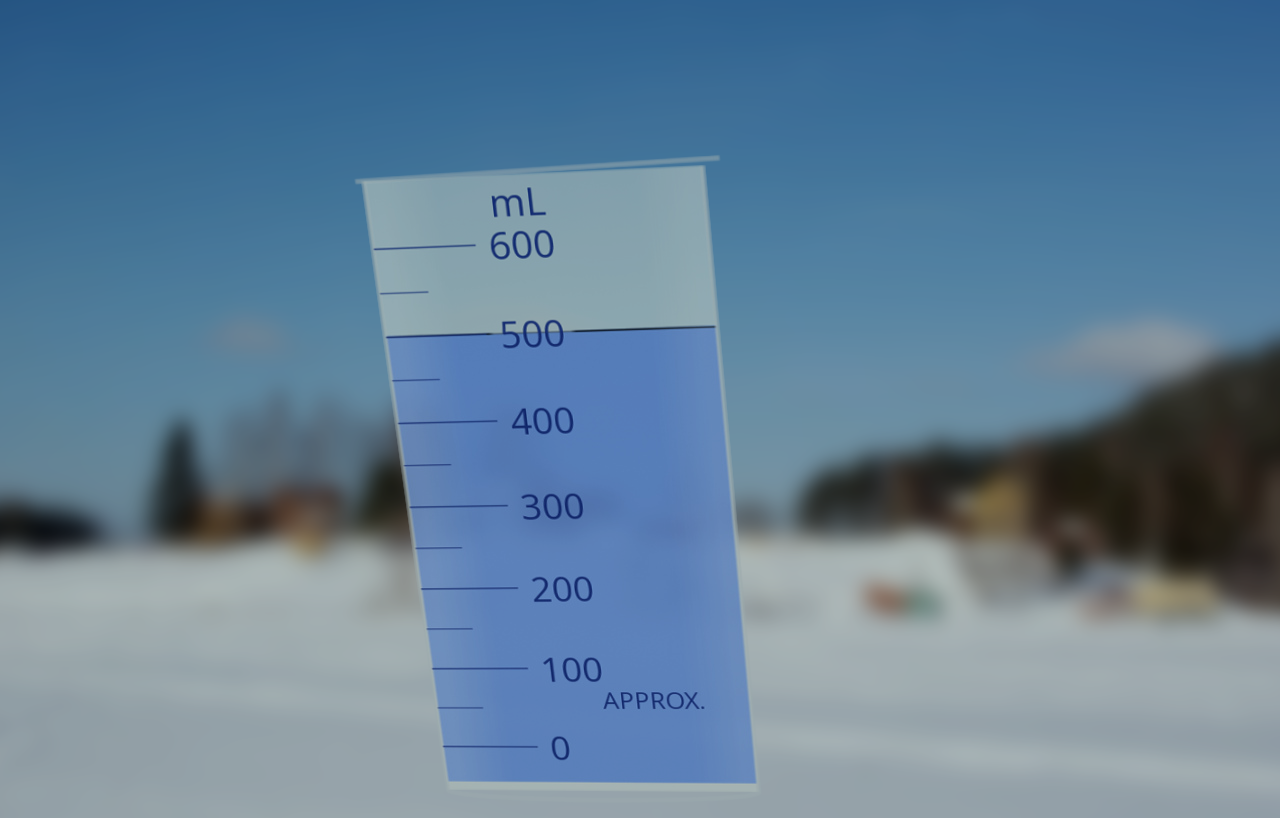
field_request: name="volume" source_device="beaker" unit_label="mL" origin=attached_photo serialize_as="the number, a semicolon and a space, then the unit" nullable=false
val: 500; mL
